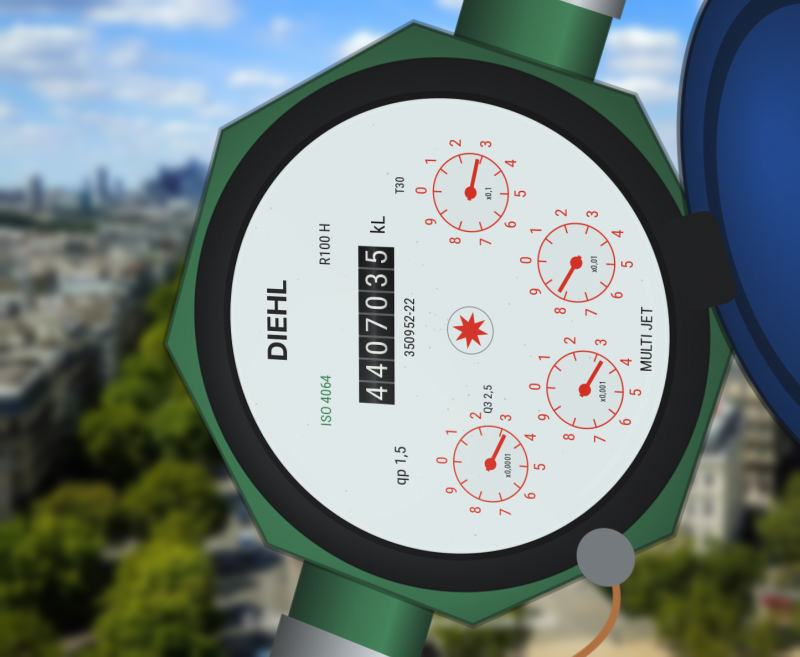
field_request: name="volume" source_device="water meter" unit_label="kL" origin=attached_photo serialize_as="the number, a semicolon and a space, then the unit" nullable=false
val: 4407035.2833; kL
